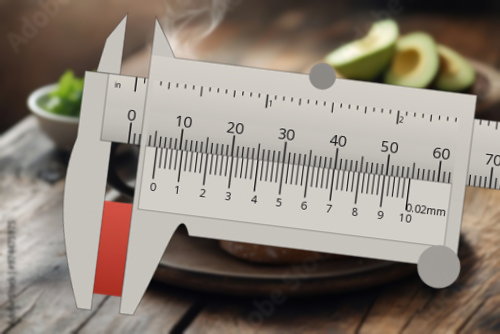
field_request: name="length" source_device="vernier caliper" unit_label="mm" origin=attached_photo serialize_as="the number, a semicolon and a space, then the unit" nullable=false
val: 5.5; mm
